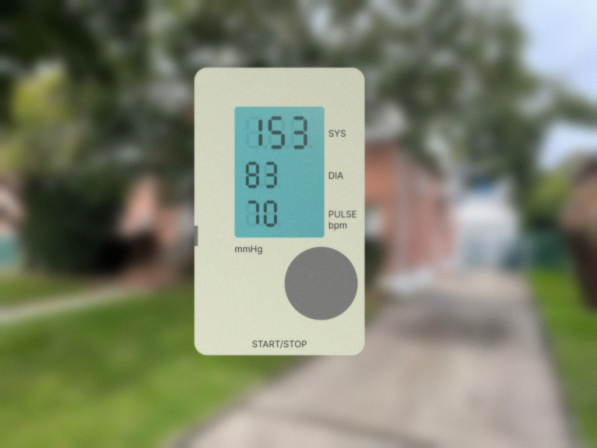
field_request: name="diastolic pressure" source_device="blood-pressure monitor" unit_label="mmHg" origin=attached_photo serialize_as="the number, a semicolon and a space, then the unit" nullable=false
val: 83; mmHg
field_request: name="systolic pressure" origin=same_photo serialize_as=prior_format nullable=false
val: 153; mmHg
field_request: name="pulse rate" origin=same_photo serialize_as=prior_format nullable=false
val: 70; bpm
